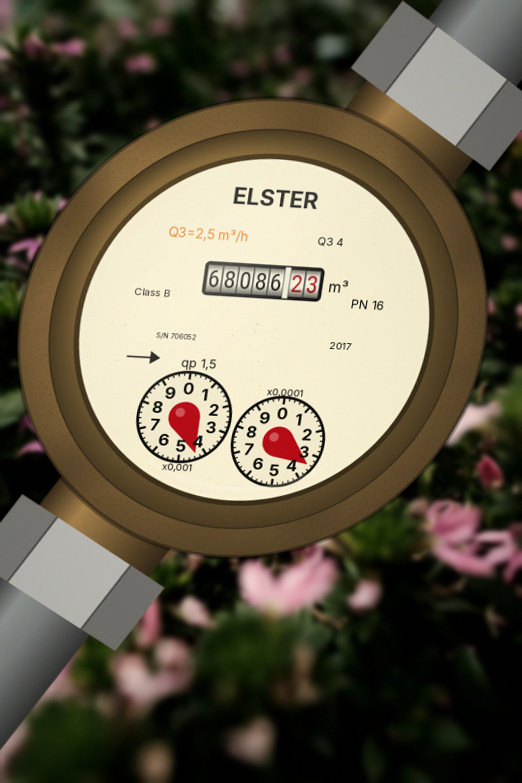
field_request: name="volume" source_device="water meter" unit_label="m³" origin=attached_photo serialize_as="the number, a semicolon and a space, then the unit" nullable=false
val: 68086.2343; m³
